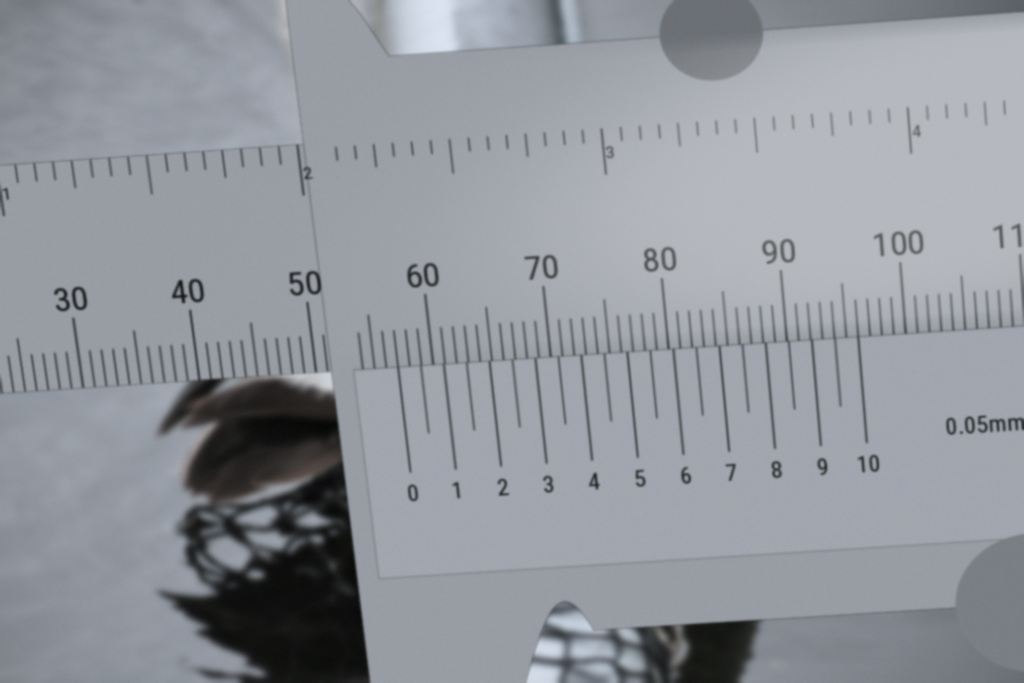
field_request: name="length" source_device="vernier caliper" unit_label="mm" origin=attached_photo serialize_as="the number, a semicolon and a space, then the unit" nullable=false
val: 57.0; mm
